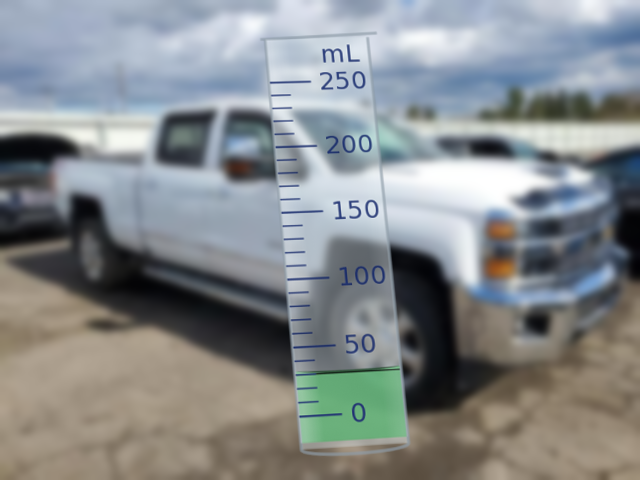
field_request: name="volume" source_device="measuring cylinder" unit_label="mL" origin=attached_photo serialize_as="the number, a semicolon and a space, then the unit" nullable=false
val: 30; mL
